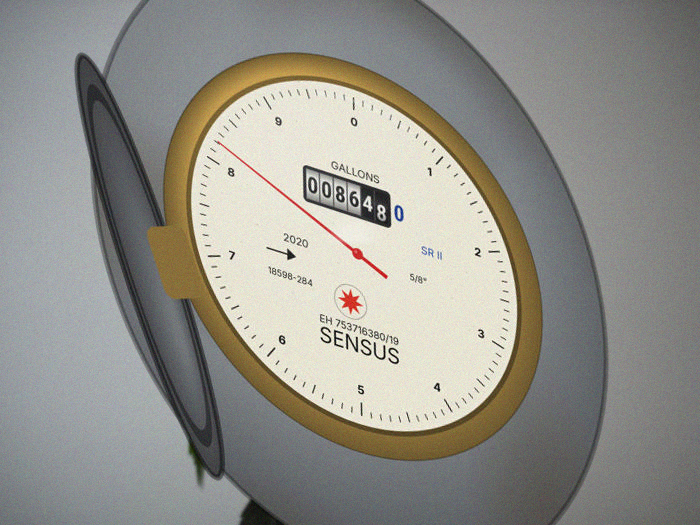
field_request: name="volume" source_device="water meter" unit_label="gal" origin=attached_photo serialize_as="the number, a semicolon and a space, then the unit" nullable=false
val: 86478.2; gal
